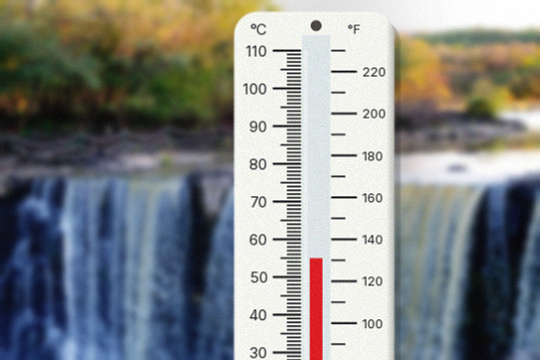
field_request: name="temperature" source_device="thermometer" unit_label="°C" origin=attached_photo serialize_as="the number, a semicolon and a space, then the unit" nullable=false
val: 55; °C
